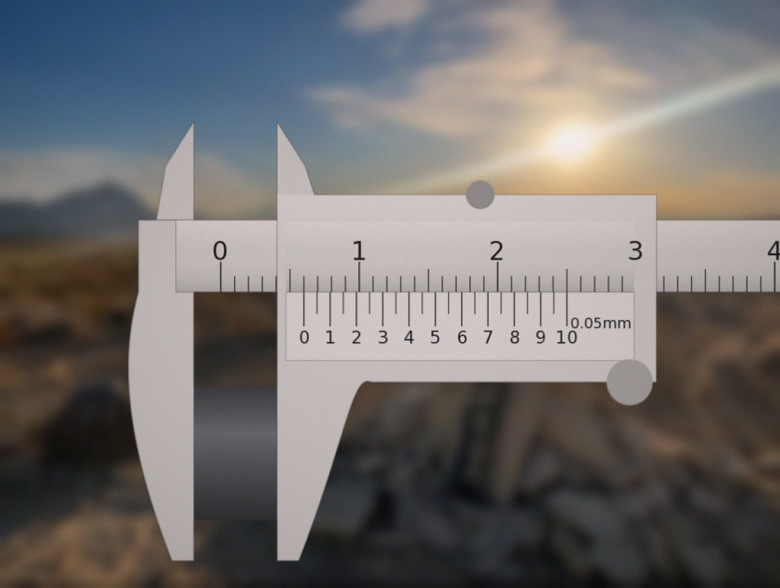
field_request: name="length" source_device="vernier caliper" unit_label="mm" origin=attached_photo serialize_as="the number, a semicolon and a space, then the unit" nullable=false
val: 6.0; mm
